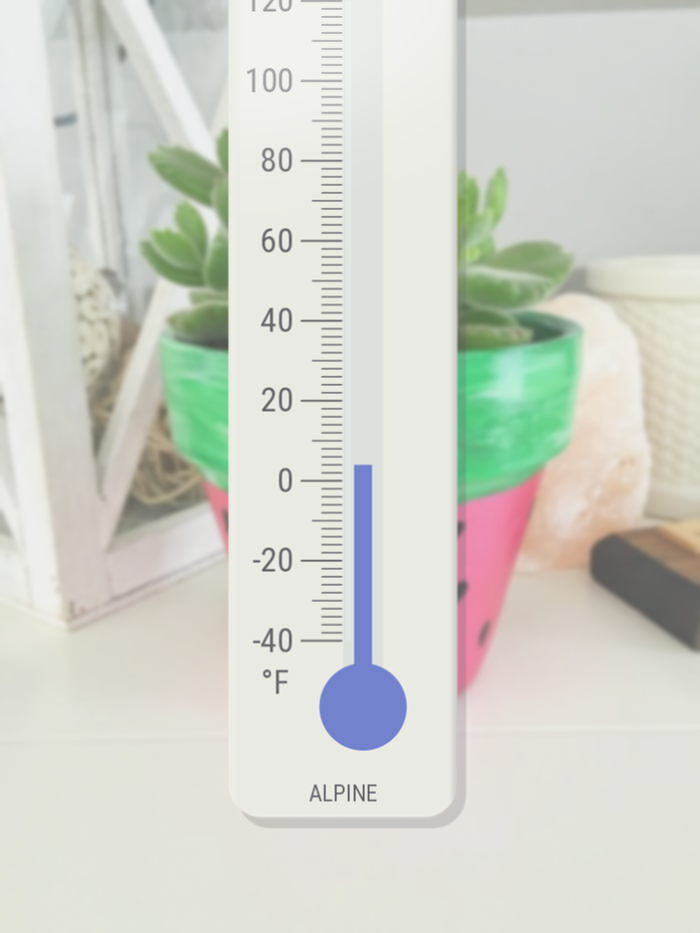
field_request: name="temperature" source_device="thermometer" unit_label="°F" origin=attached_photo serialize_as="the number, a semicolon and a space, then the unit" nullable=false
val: 4; °F
